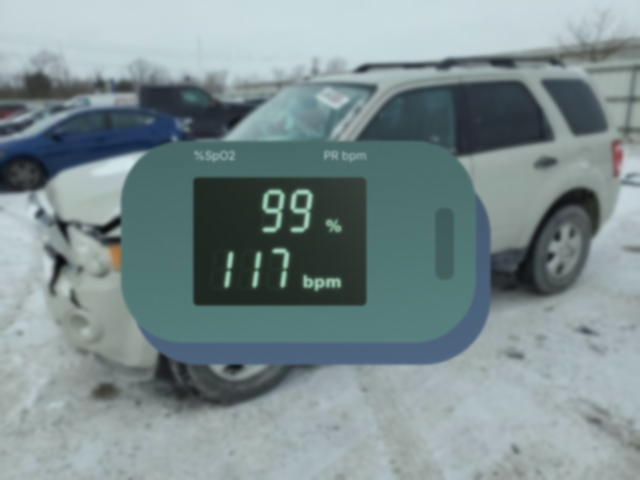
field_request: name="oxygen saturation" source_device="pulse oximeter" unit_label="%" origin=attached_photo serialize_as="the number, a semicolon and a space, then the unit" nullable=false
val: 99; %
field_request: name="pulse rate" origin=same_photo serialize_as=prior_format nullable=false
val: 117; bpm
